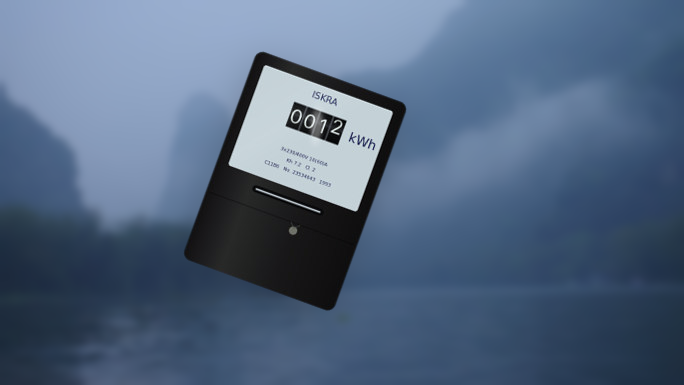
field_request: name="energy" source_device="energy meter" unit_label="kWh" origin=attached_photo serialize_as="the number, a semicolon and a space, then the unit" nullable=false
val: 12; kWh
